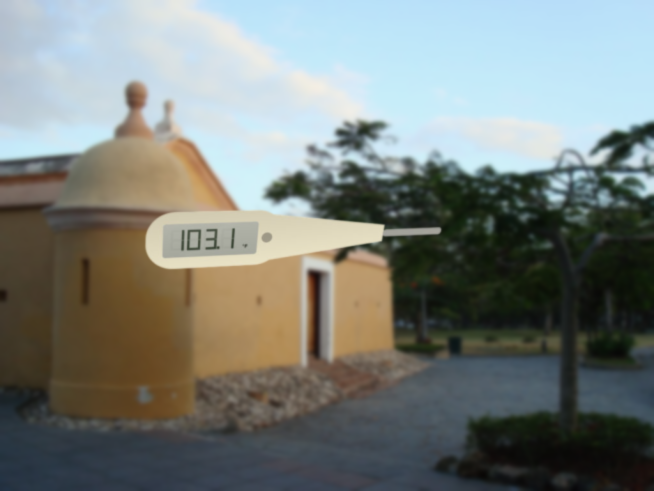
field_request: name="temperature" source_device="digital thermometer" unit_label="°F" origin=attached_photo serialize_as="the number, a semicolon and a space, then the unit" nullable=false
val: 103.1; °F
